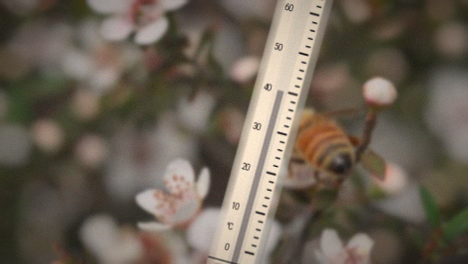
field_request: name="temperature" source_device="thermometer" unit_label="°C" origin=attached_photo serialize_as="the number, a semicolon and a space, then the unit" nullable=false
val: 40; °C
